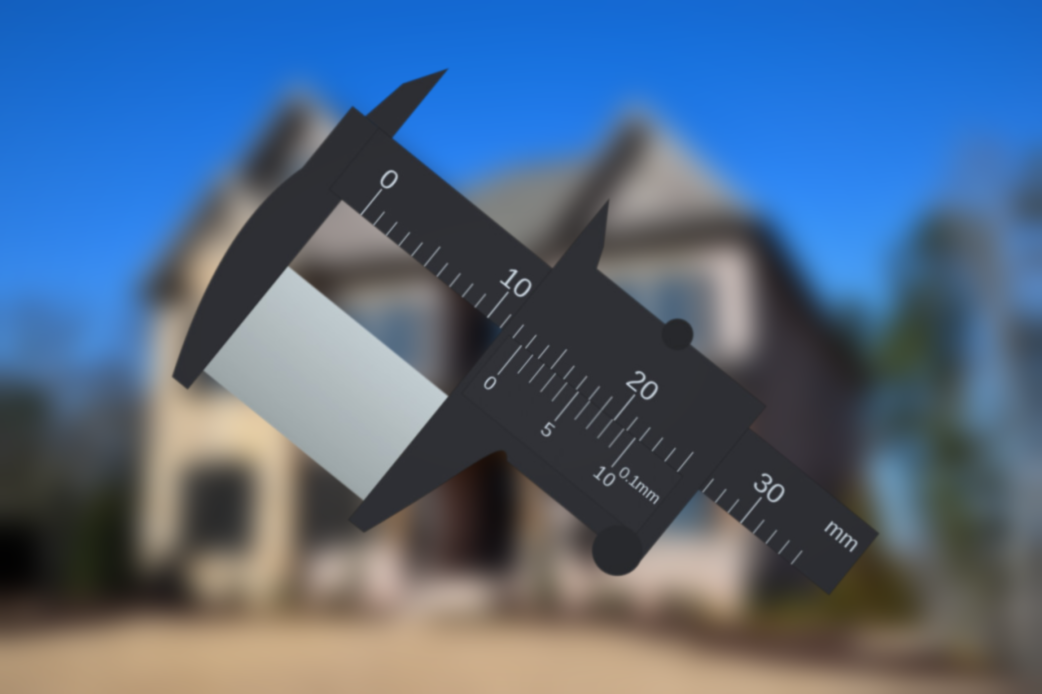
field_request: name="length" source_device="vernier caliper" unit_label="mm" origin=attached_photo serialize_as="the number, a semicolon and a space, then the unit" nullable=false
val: 12.7; mm
